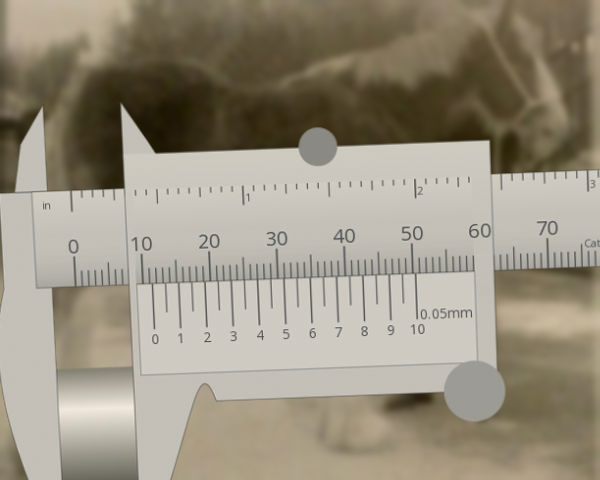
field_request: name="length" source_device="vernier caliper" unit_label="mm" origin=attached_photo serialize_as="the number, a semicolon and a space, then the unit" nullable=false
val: 11.4; mm
